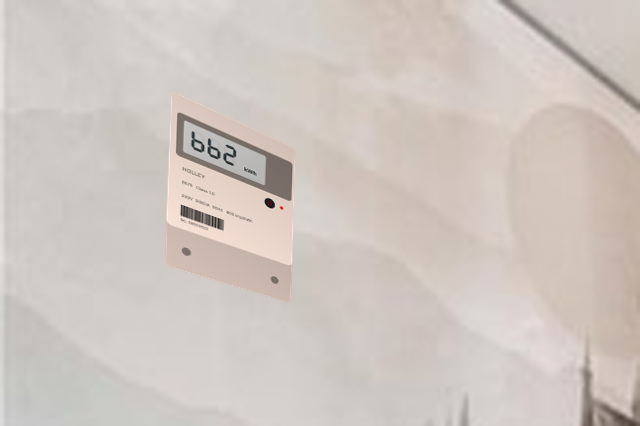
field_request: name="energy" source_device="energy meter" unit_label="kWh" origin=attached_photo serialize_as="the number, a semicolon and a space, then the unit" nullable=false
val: 662; kWh
